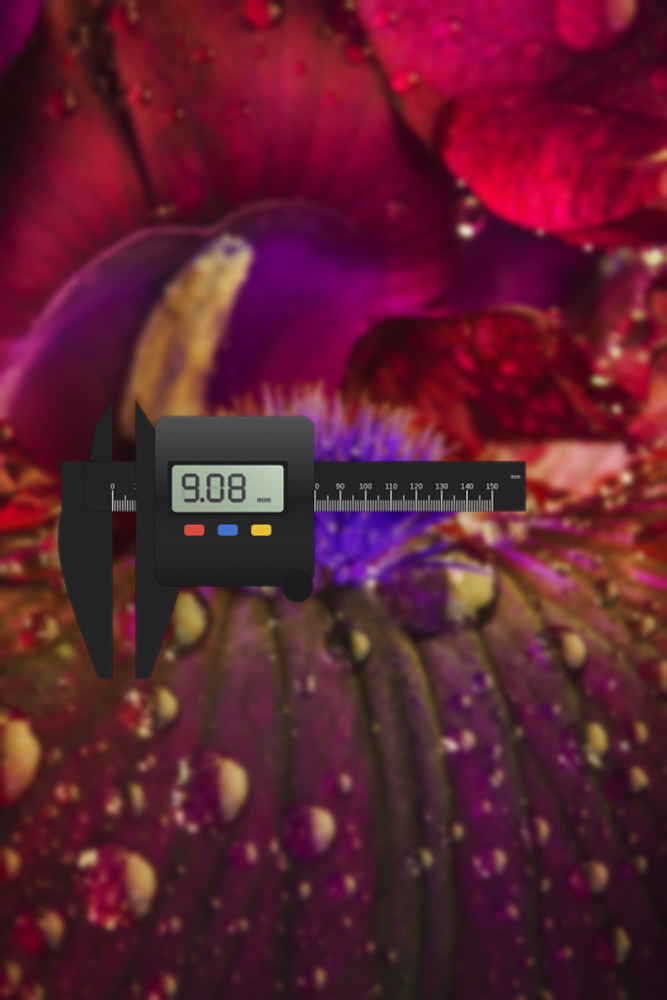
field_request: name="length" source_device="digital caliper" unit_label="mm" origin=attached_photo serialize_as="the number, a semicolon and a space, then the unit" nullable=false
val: 9.08; mm
